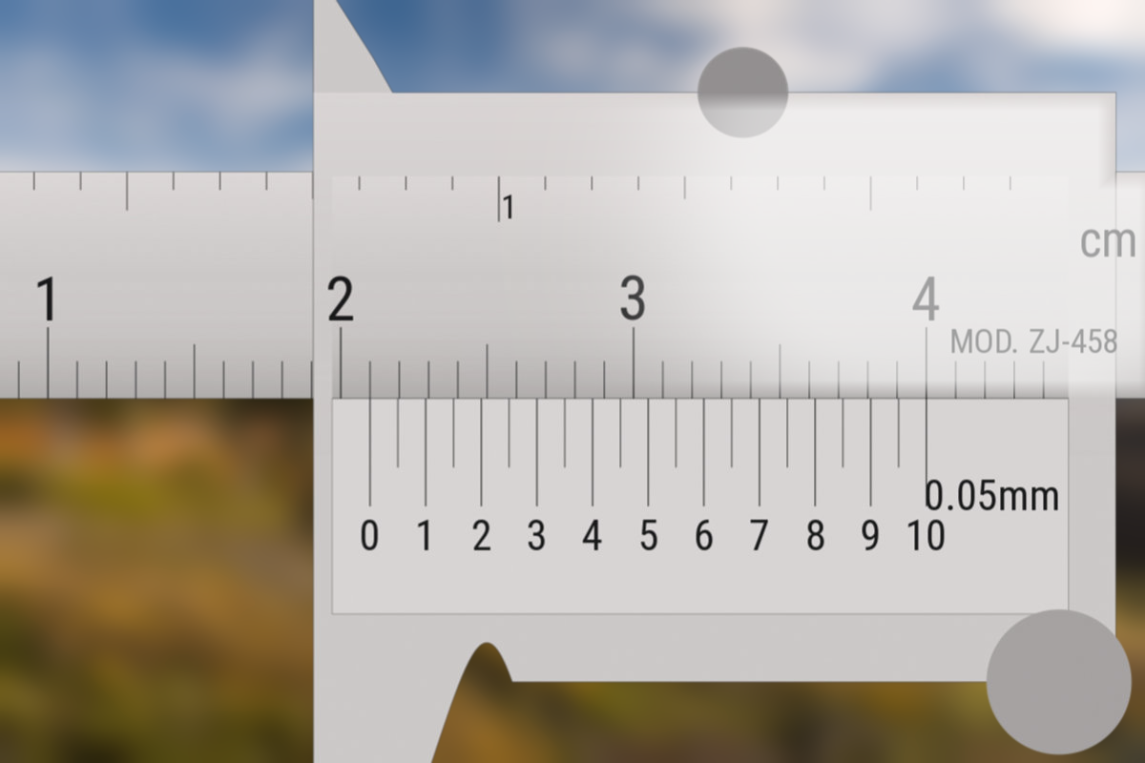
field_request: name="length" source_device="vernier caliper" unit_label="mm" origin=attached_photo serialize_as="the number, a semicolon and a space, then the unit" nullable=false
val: 21.00; mm
